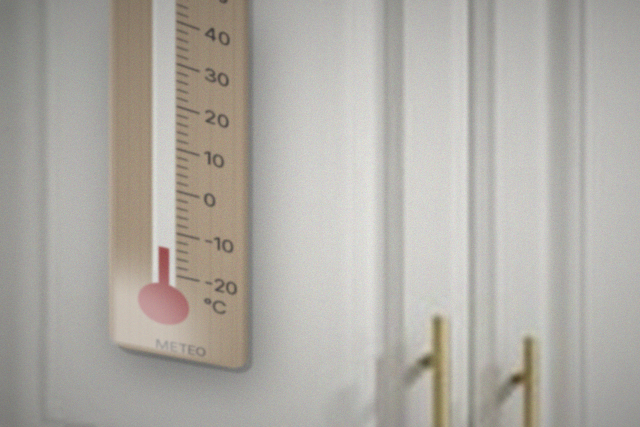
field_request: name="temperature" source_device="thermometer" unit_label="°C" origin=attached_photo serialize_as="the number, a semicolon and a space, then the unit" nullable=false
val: -14; °C
